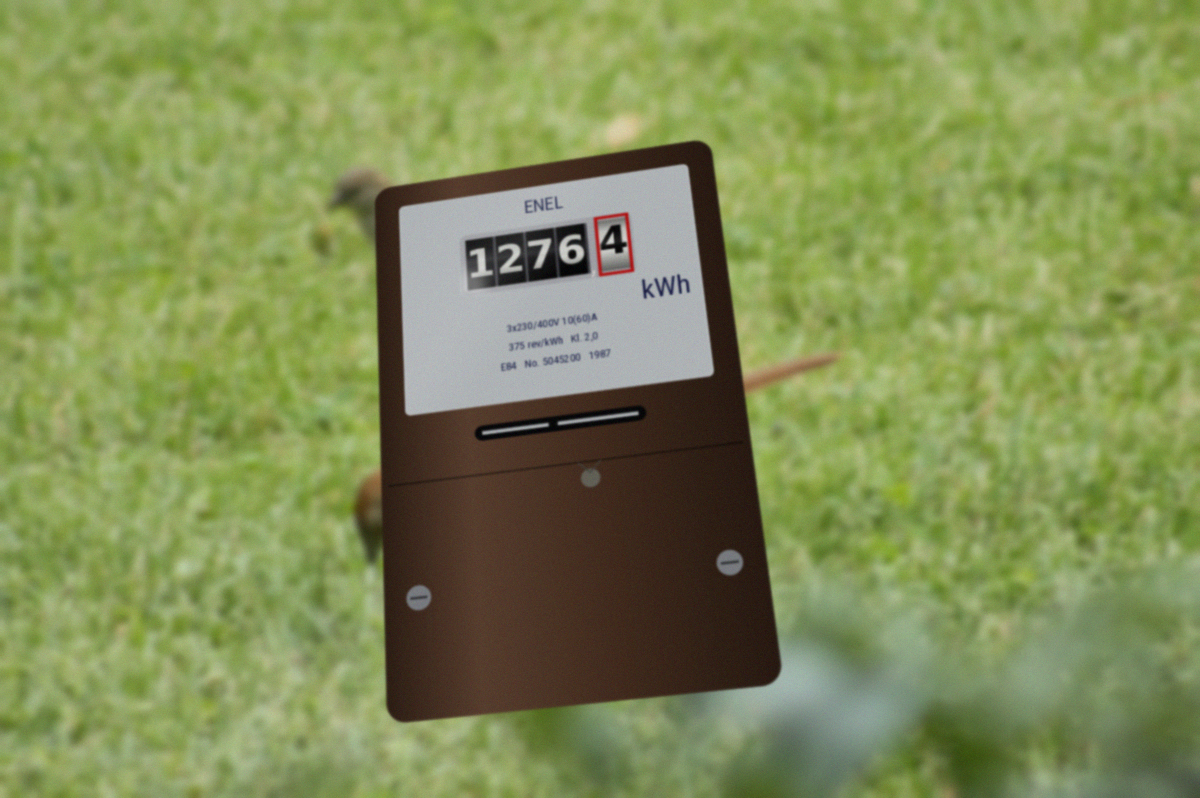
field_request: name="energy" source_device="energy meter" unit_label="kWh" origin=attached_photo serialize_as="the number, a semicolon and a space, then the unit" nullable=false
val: 1276.4; kWh
